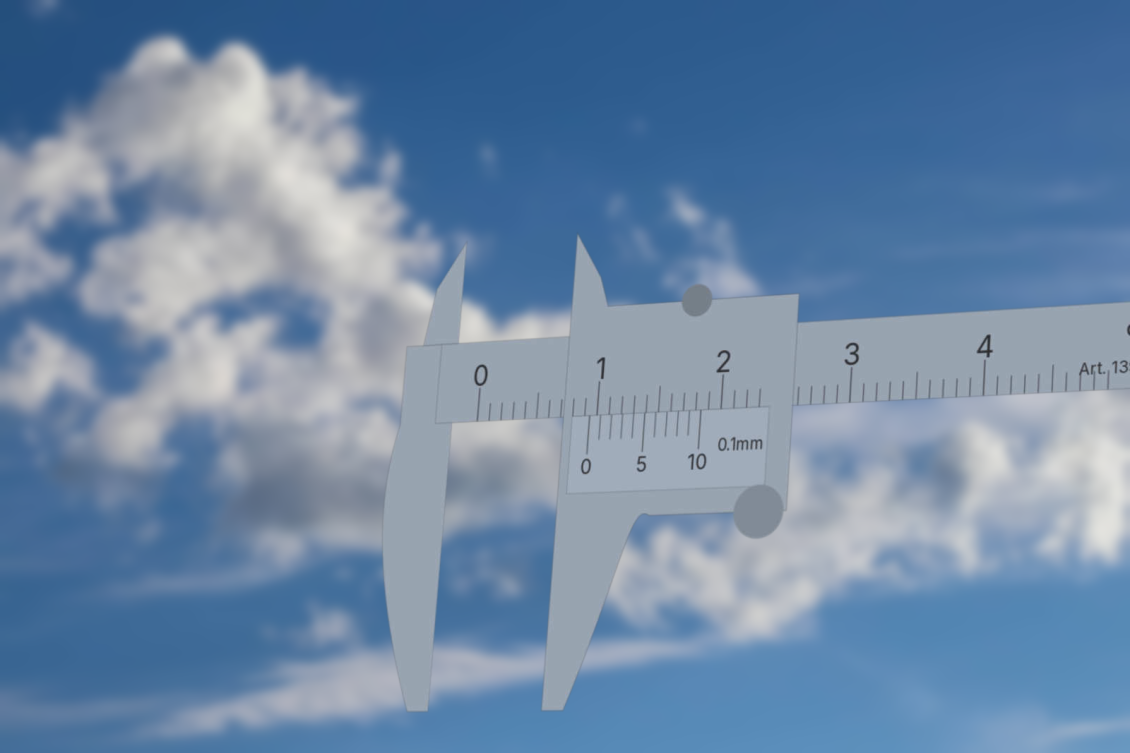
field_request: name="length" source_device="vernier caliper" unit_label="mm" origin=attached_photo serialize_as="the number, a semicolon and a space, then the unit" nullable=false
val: 9.4; mm
